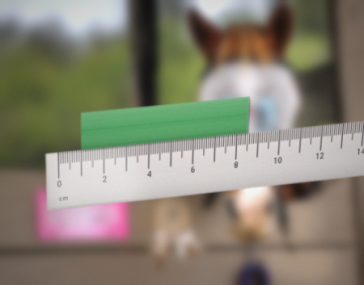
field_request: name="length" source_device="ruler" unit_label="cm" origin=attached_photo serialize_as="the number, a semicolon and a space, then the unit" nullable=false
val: 7.5; cm
